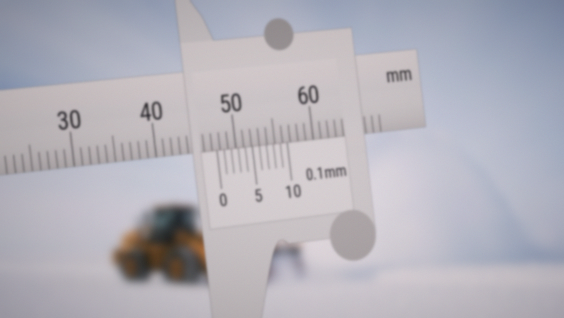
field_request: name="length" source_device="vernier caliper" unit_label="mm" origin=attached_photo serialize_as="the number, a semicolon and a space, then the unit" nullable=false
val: 47.6; mm
